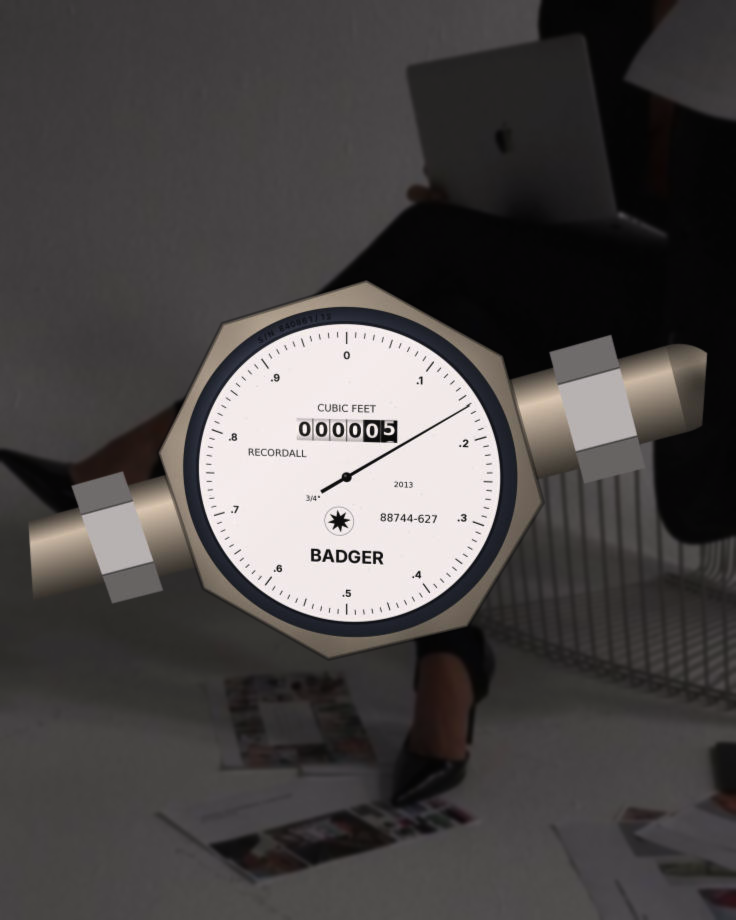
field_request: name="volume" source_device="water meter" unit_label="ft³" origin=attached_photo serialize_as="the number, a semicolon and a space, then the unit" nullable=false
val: 5.16; ft³
